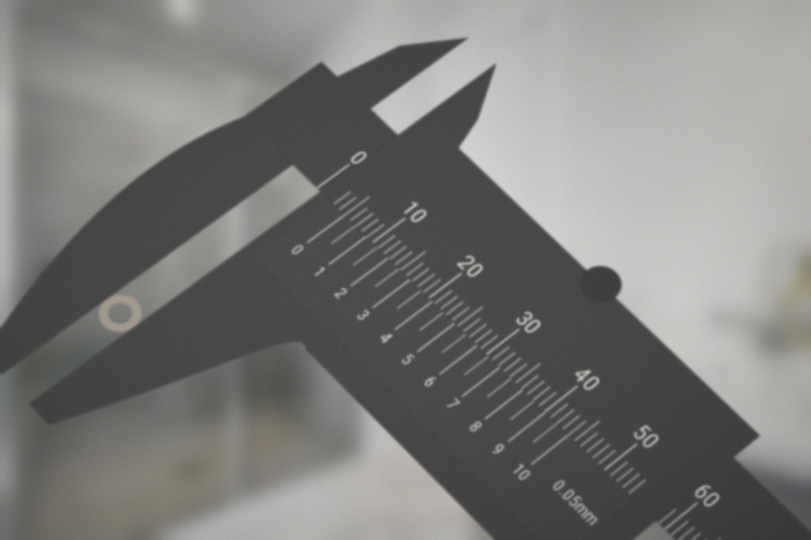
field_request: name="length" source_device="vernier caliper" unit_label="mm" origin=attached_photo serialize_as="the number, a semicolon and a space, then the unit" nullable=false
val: 5.0; mm
